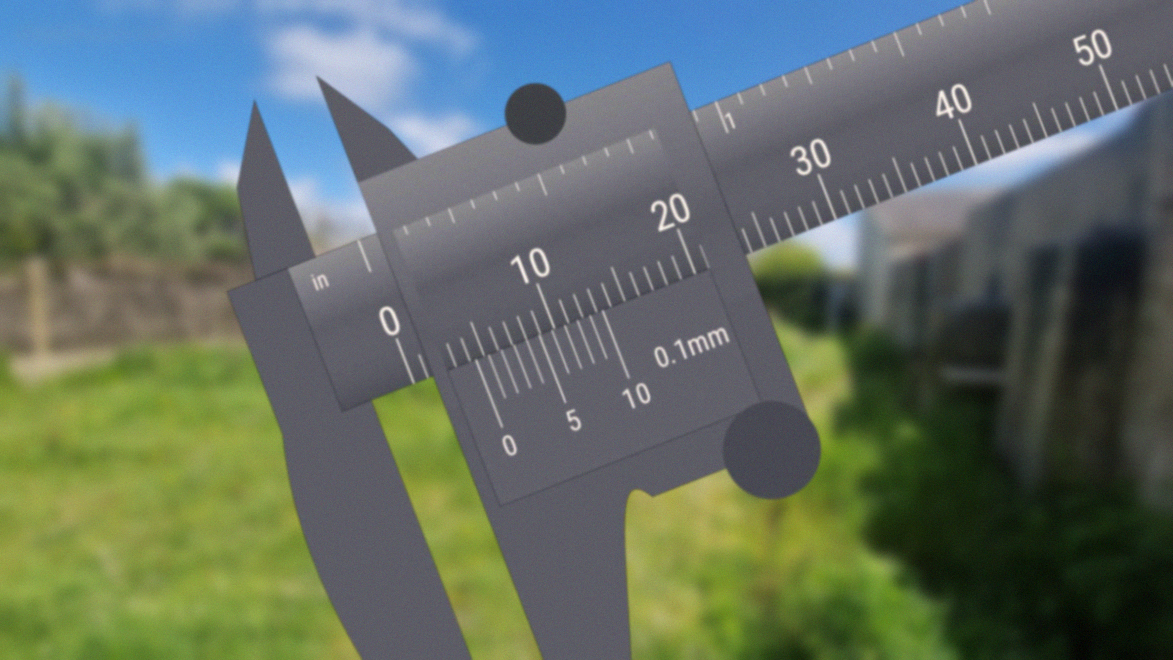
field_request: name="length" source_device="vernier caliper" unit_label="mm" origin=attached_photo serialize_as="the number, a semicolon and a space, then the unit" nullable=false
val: 4.4; mm
